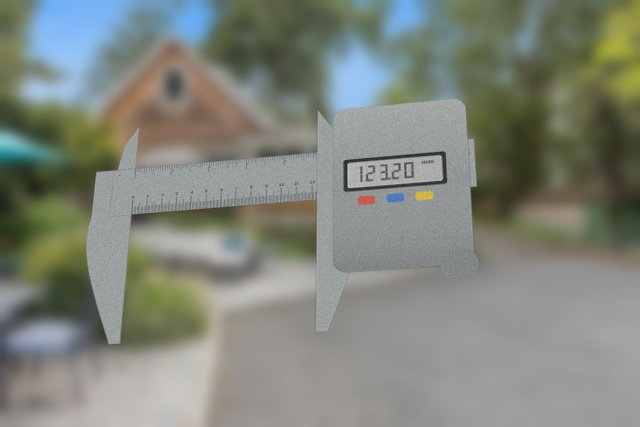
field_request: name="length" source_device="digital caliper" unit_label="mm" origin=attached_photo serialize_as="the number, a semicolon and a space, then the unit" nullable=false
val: 123.20; mm
